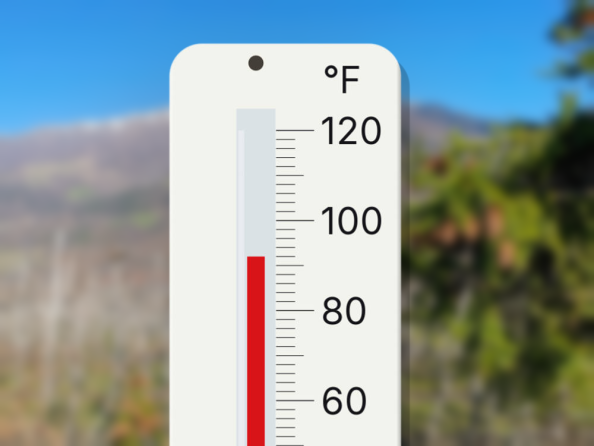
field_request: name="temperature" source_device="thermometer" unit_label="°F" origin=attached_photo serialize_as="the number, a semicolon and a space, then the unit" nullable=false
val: 92; °F
